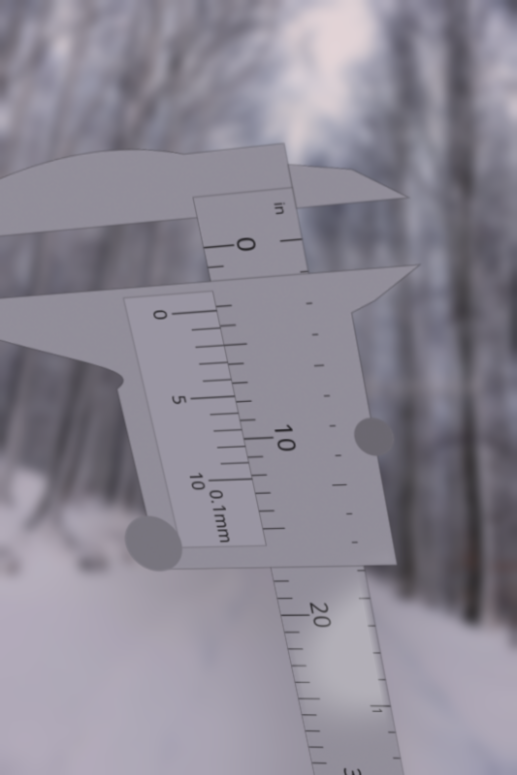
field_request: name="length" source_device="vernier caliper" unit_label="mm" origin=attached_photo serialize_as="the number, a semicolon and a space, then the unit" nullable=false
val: 3.2; mm
